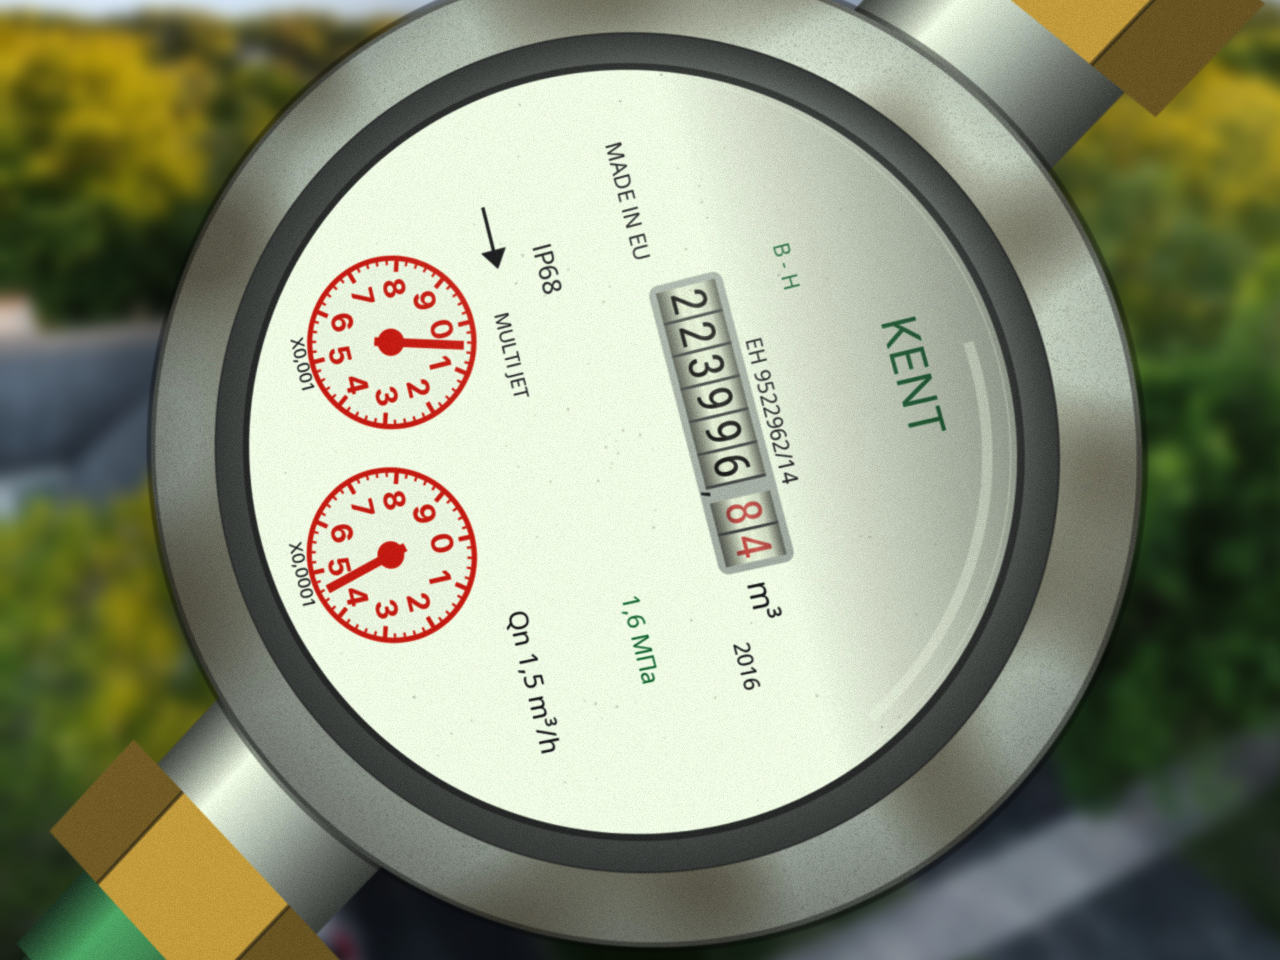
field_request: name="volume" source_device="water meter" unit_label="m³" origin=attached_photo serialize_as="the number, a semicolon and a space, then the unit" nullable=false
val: 223996.8404; m³
